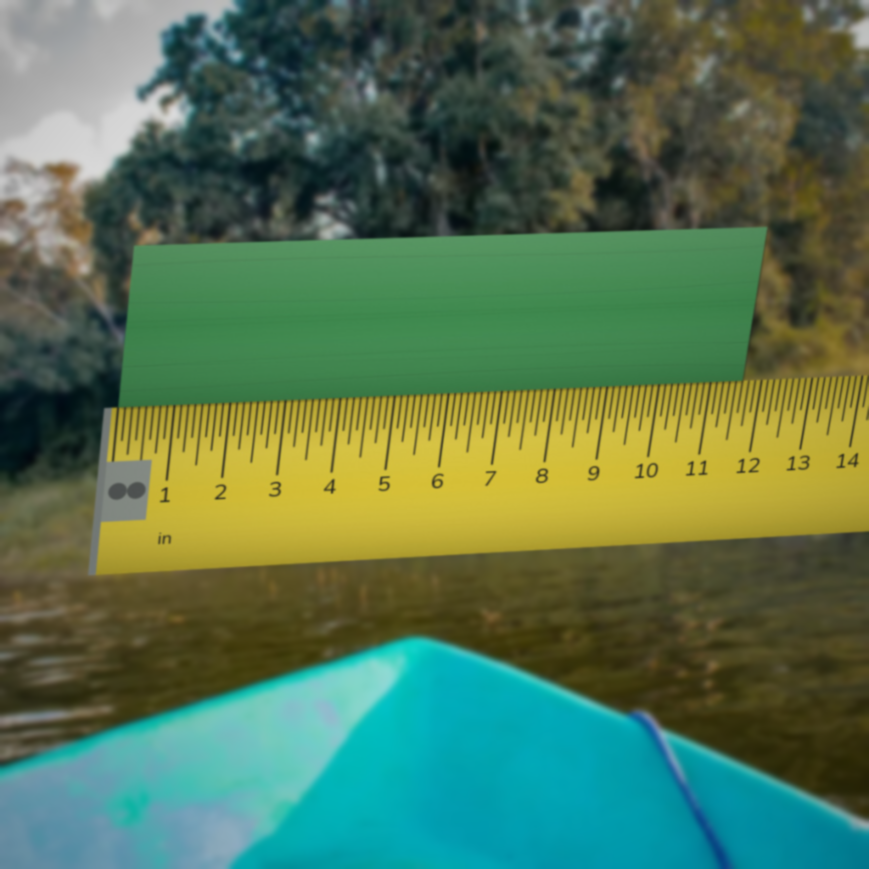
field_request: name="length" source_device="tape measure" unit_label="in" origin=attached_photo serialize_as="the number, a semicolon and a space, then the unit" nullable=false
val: 11.625; in
